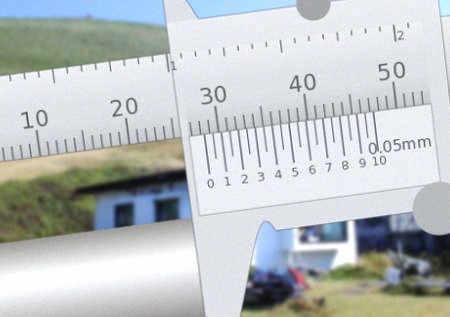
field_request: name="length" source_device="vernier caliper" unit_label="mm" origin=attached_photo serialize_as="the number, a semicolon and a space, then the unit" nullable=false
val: 28.4; mm
